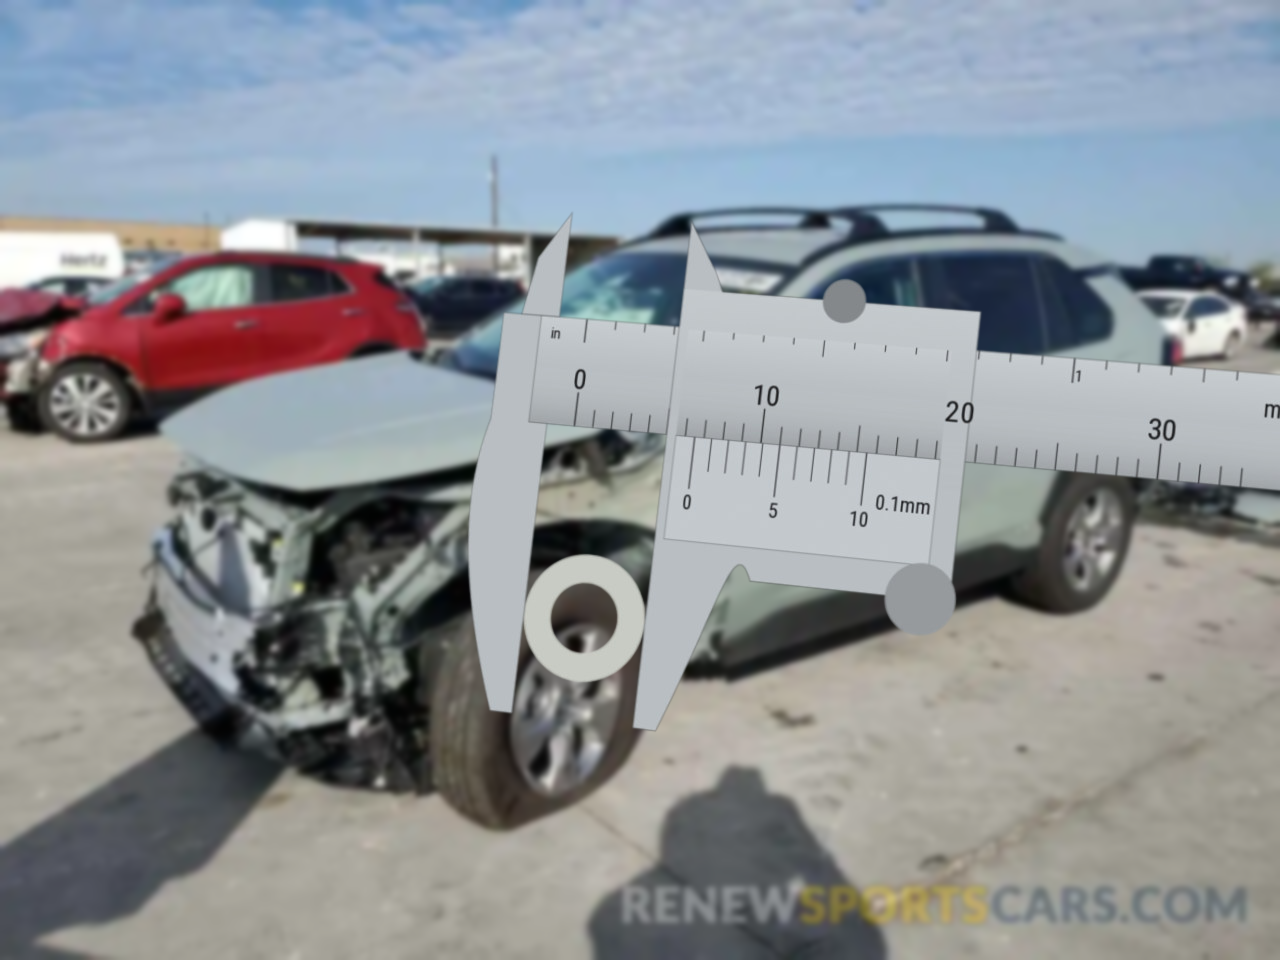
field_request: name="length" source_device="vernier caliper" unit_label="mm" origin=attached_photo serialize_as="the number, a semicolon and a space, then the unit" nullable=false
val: 6.5; mm
